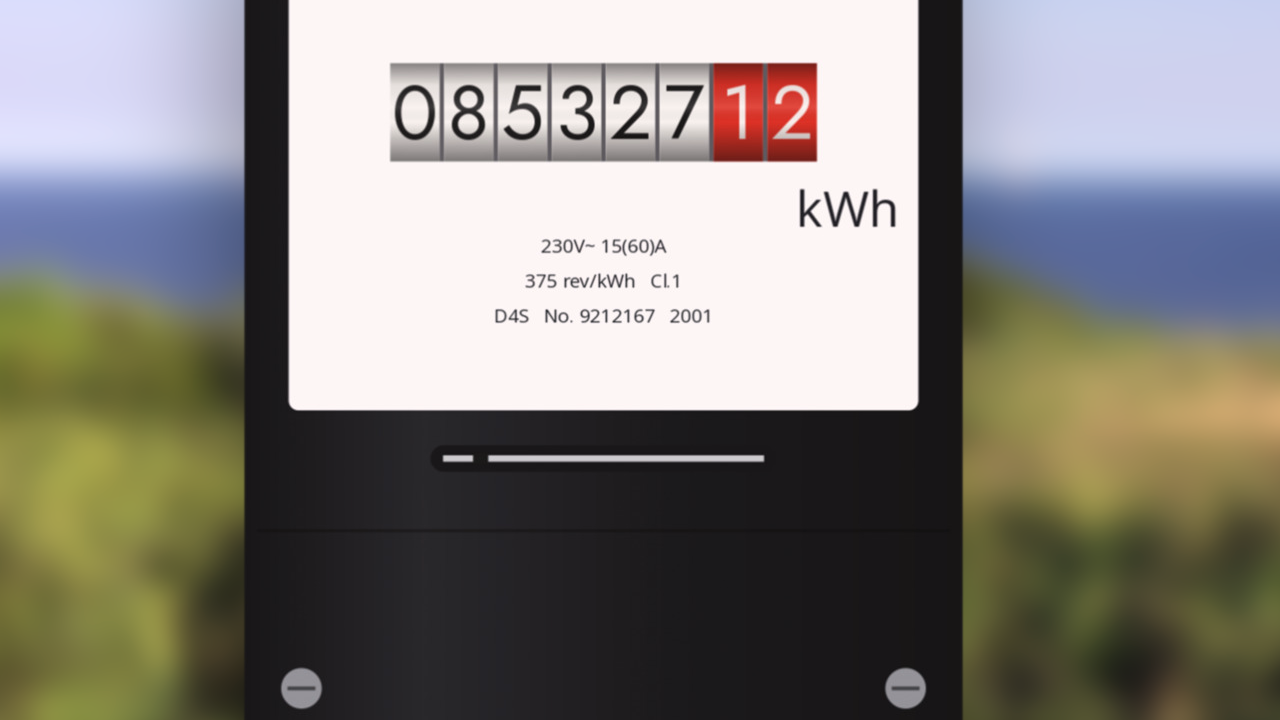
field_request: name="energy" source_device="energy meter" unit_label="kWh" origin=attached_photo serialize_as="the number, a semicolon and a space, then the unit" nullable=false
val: 85327.12; kWh
